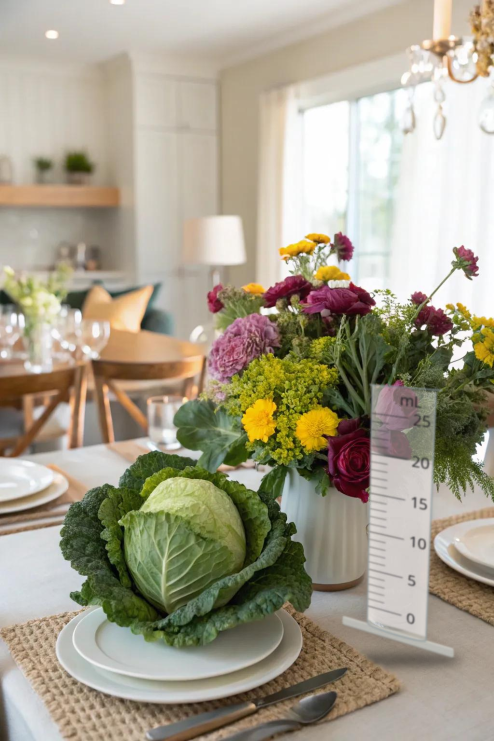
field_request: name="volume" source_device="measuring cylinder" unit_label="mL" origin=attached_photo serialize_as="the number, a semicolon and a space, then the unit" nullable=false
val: 20; mL
